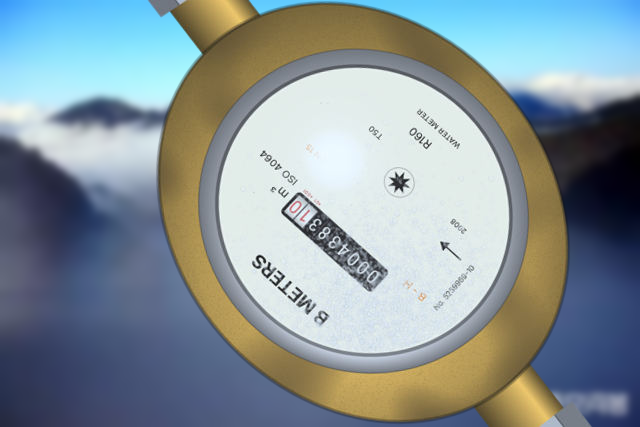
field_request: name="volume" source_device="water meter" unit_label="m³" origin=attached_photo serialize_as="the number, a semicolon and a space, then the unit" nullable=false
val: 4383.10; m³
